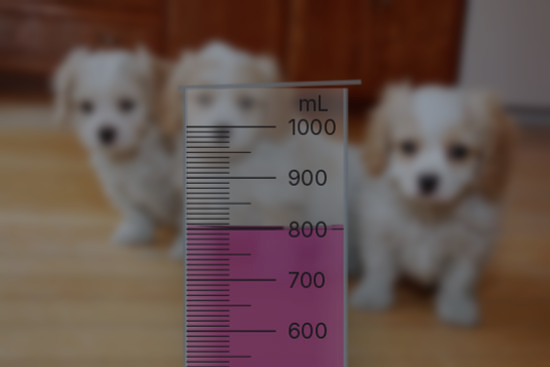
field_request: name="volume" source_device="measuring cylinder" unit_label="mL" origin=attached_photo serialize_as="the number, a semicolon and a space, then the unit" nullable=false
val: 800; mL
